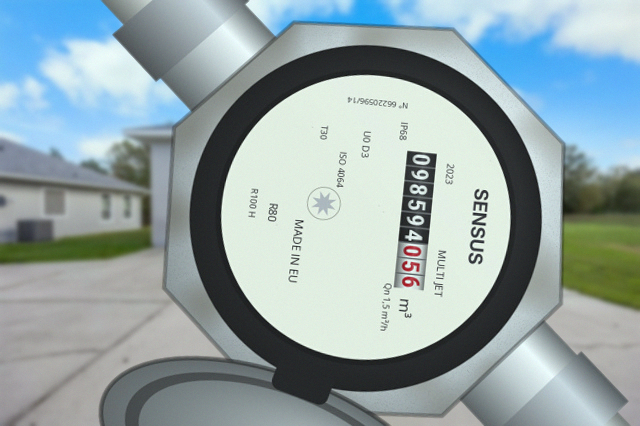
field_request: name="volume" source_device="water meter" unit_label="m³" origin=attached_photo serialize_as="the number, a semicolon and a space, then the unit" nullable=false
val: 98594.056; m³
